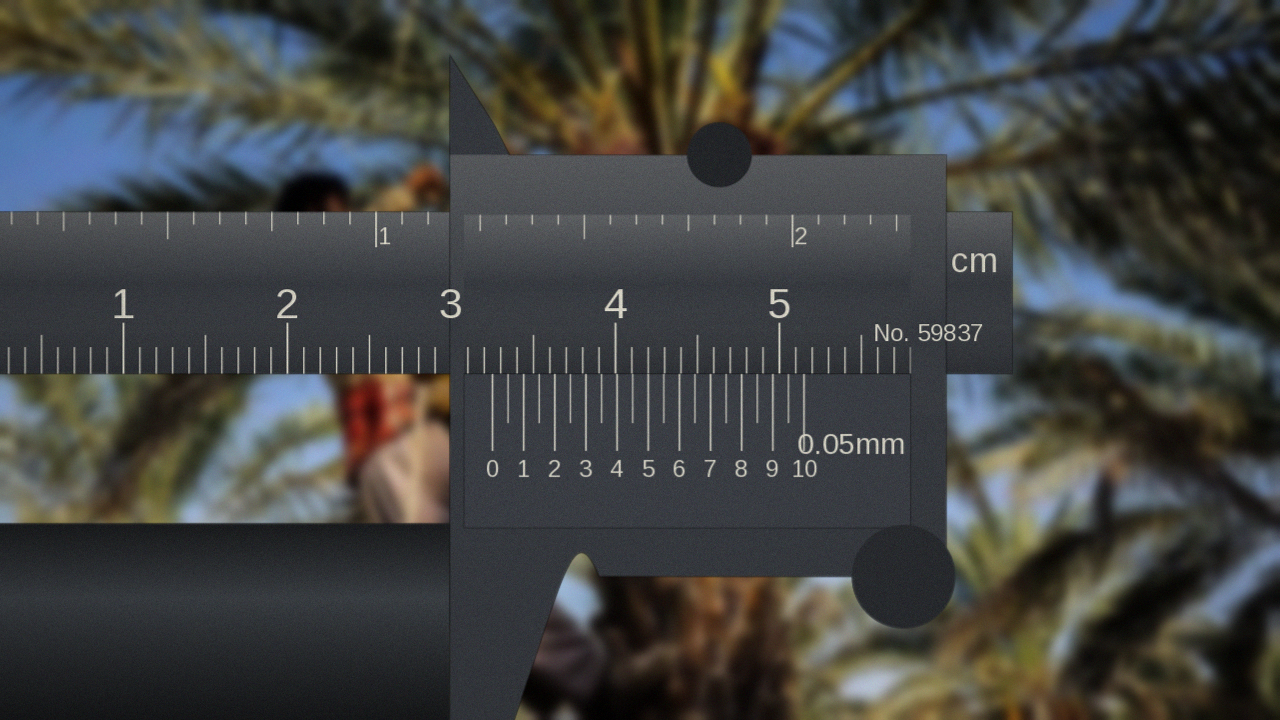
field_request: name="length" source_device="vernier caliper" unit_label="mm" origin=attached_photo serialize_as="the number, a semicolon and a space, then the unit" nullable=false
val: 32.5; mm
